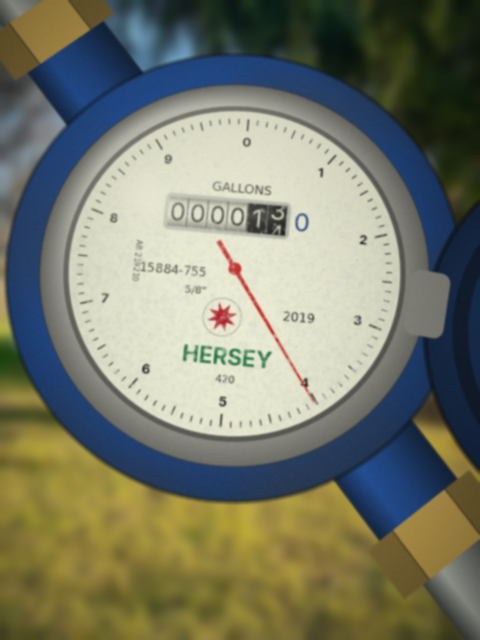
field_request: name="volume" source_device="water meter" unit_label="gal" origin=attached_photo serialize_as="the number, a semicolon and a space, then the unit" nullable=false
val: 134.0; gal
